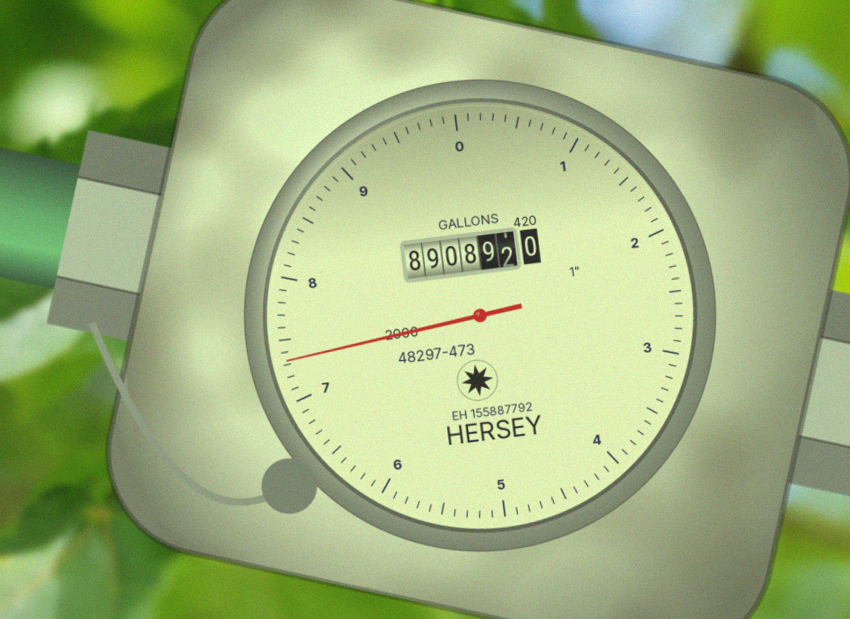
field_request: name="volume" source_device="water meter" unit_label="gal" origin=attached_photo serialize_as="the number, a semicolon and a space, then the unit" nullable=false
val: 8908917.3; gal
